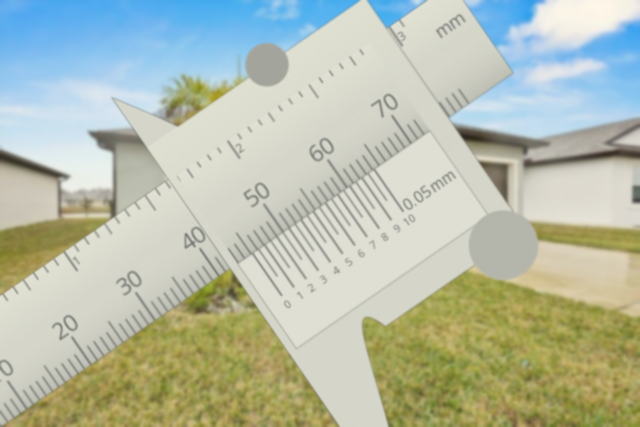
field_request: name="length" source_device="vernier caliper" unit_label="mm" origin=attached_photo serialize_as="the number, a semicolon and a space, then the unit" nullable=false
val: 45.2; mm
